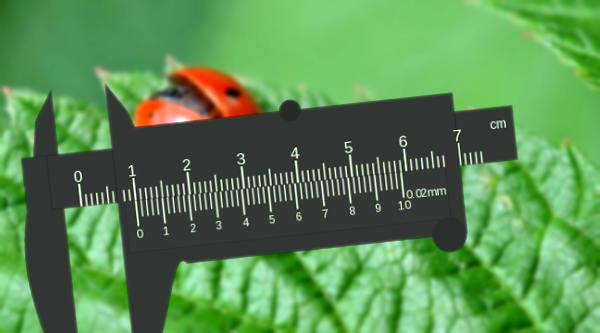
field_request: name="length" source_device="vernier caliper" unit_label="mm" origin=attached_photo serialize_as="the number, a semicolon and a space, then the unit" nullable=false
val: 10.0; mm
